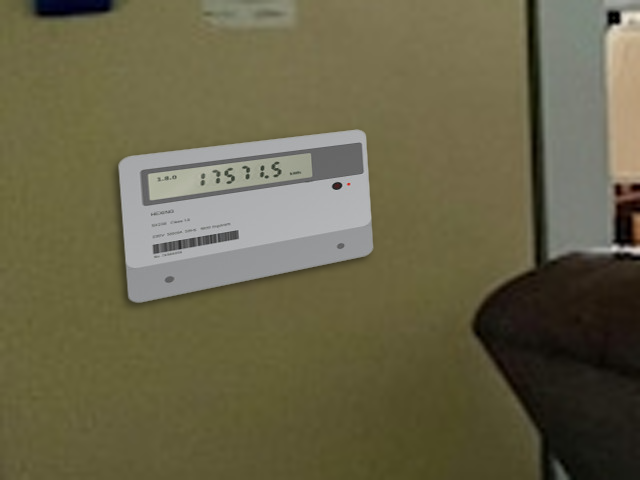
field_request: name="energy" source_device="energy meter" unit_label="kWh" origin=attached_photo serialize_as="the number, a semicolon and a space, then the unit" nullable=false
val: 17571.5; kWh
